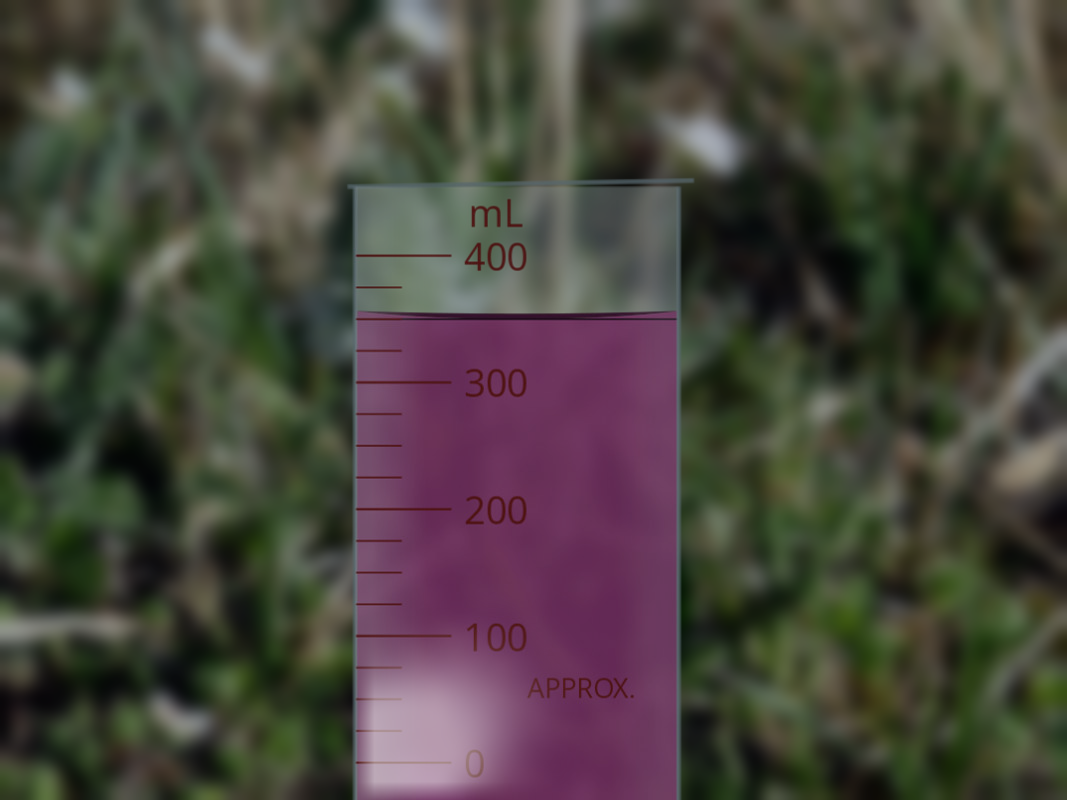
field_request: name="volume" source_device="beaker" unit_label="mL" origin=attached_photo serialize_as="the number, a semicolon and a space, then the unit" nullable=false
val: 350; mL
